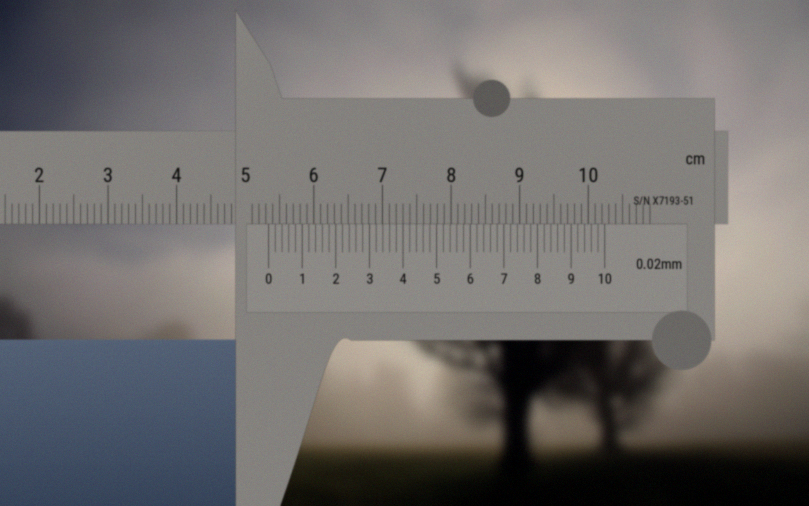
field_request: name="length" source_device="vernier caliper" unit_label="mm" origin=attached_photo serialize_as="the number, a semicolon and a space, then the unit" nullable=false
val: 53.4; mm
